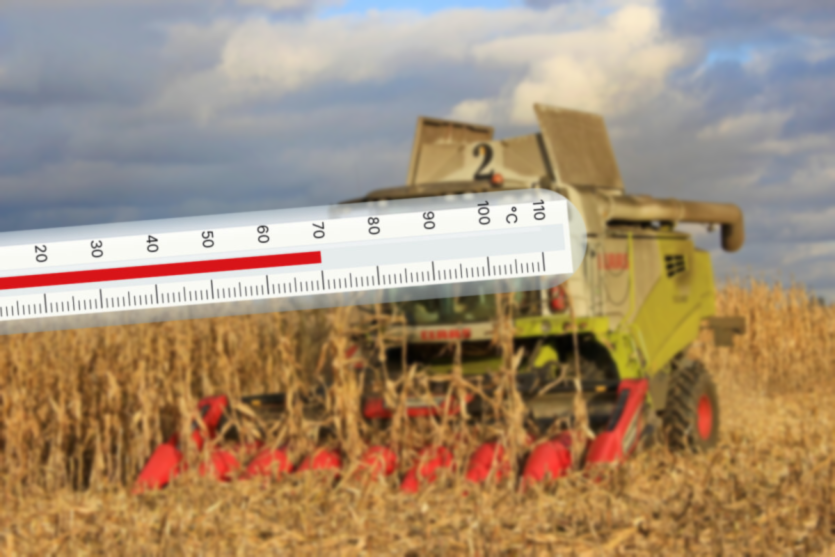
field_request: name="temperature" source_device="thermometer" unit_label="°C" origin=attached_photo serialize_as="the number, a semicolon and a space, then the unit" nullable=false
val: 70; °C
